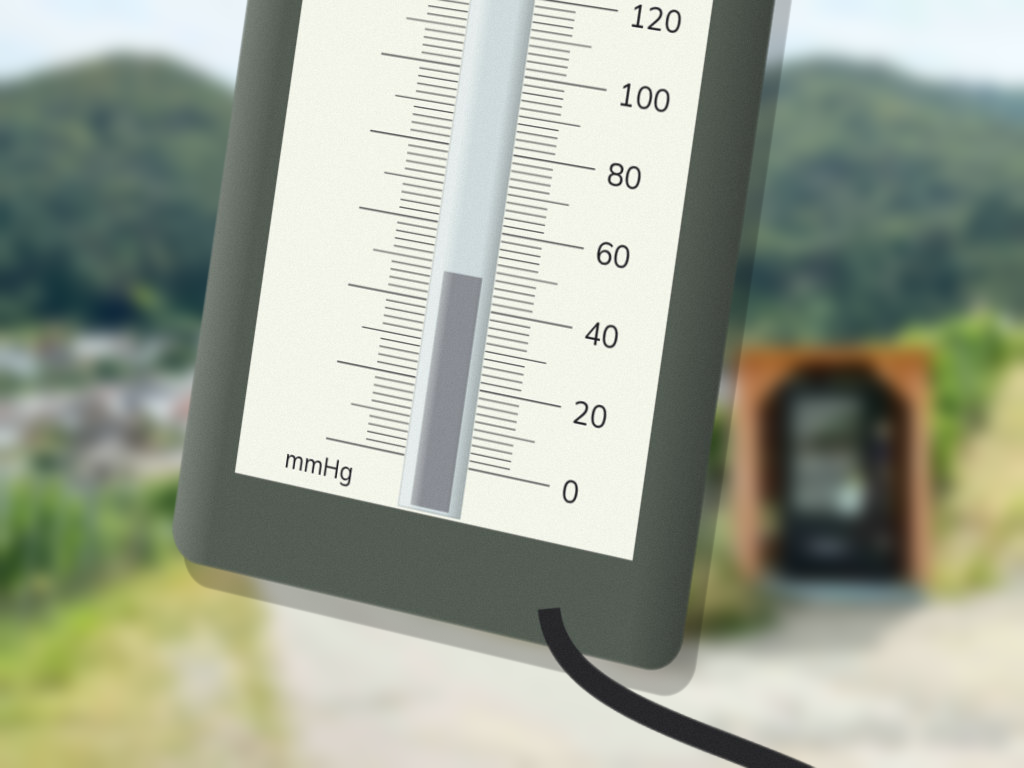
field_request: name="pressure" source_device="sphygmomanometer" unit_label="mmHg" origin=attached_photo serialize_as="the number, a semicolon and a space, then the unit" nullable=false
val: 48; mmHg
